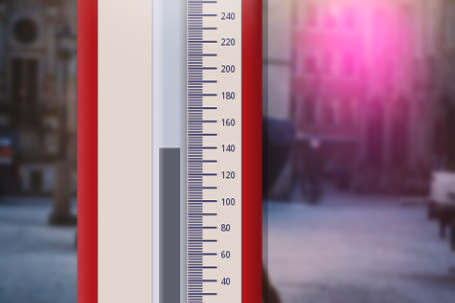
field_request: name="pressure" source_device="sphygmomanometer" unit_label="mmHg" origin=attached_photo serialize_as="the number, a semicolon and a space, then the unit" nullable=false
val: 140; mmHg
